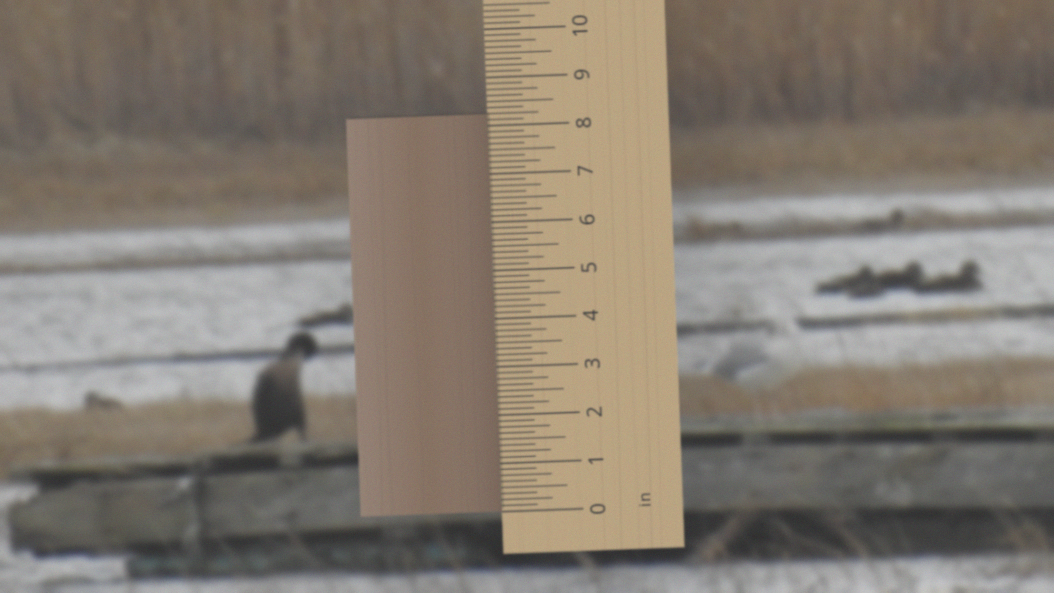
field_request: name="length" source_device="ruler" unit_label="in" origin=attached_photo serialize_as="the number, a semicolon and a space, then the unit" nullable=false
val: 8.25; in
